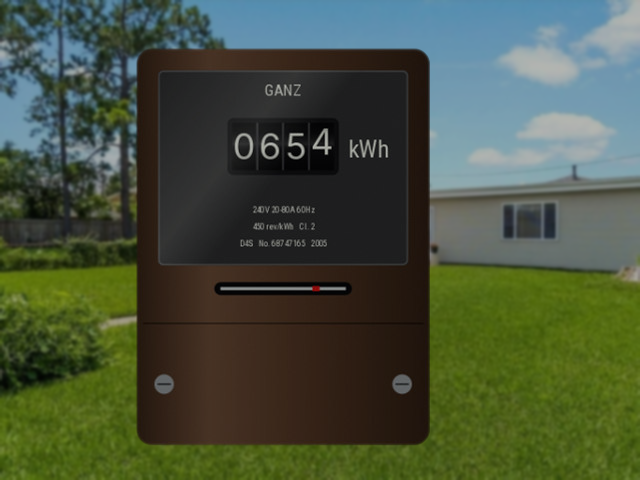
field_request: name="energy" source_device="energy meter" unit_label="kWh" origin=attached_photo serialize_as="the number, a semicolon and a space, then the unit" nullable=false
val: 654; kWh
